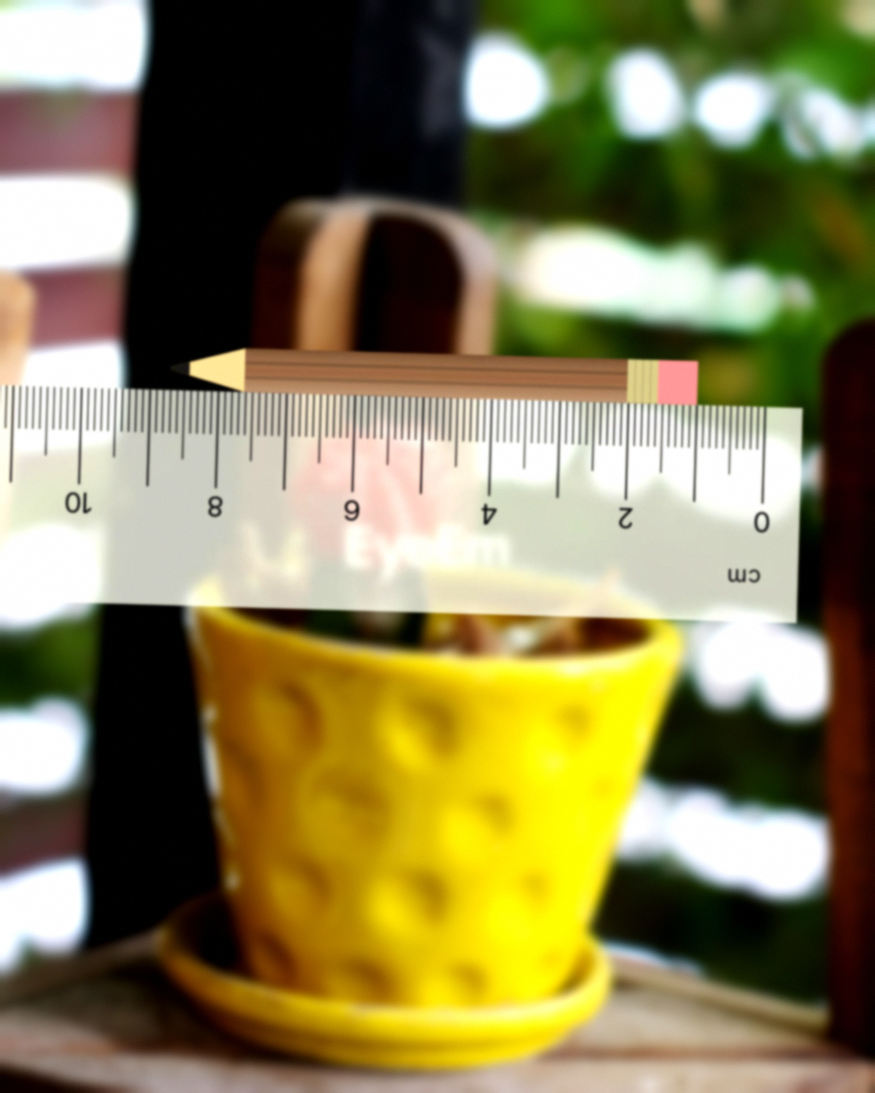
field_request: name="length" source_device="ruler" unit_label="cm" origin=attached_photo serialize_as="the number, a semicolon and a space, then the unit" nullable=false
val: 7.7; cm
